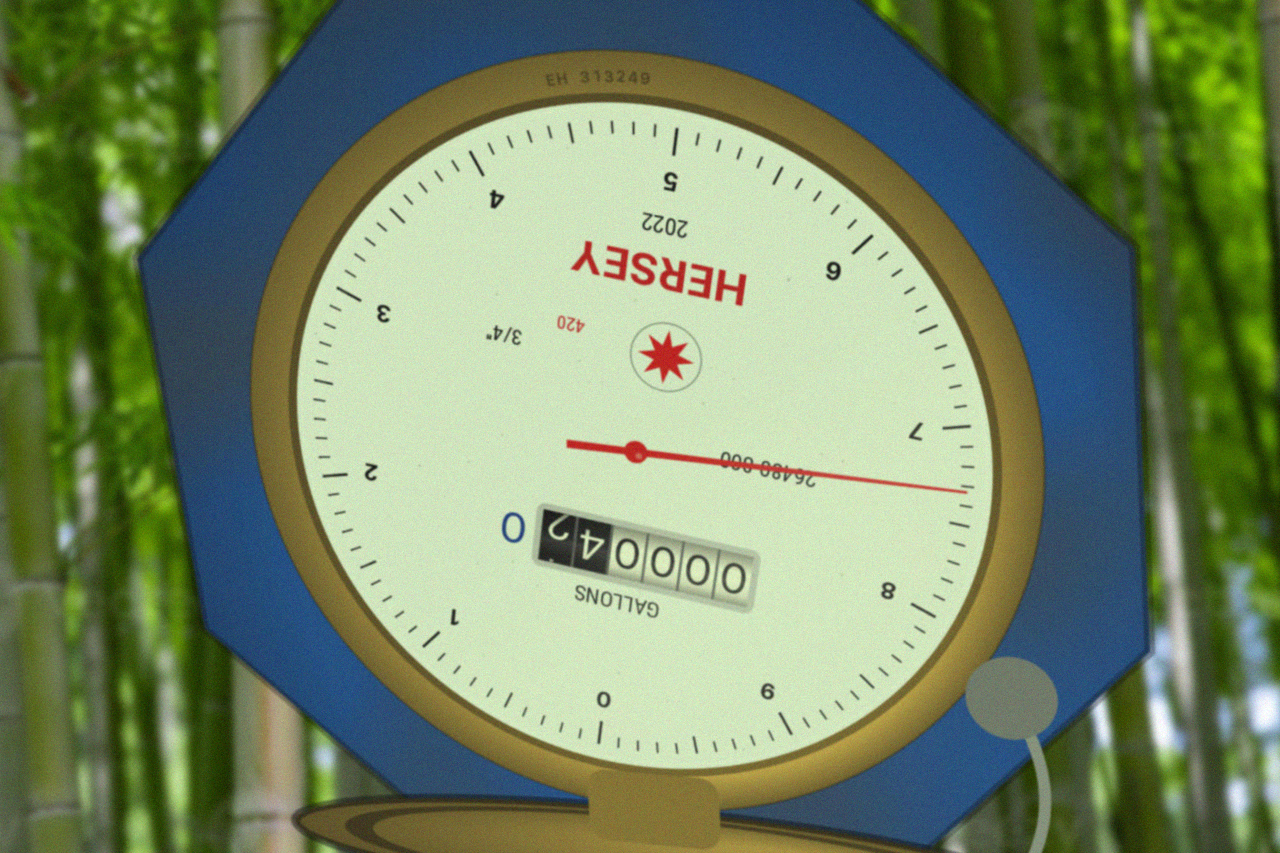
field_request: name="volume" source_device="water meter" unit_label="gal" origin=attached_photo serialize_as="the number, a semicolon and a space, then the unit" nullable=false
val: 417.3; gal
